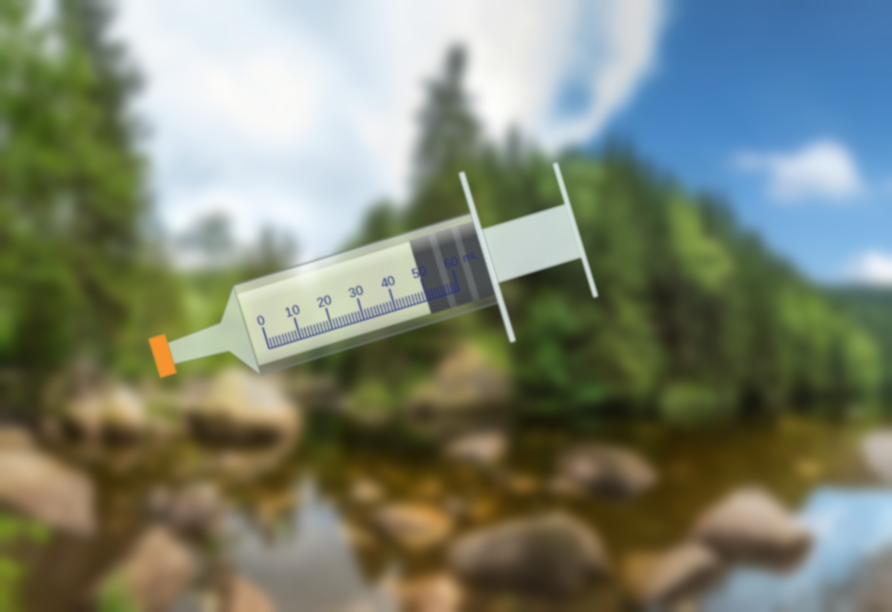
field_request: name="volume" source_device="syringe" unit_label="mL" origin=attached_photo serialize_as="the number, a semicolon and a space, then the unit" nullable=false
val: 50; mL
